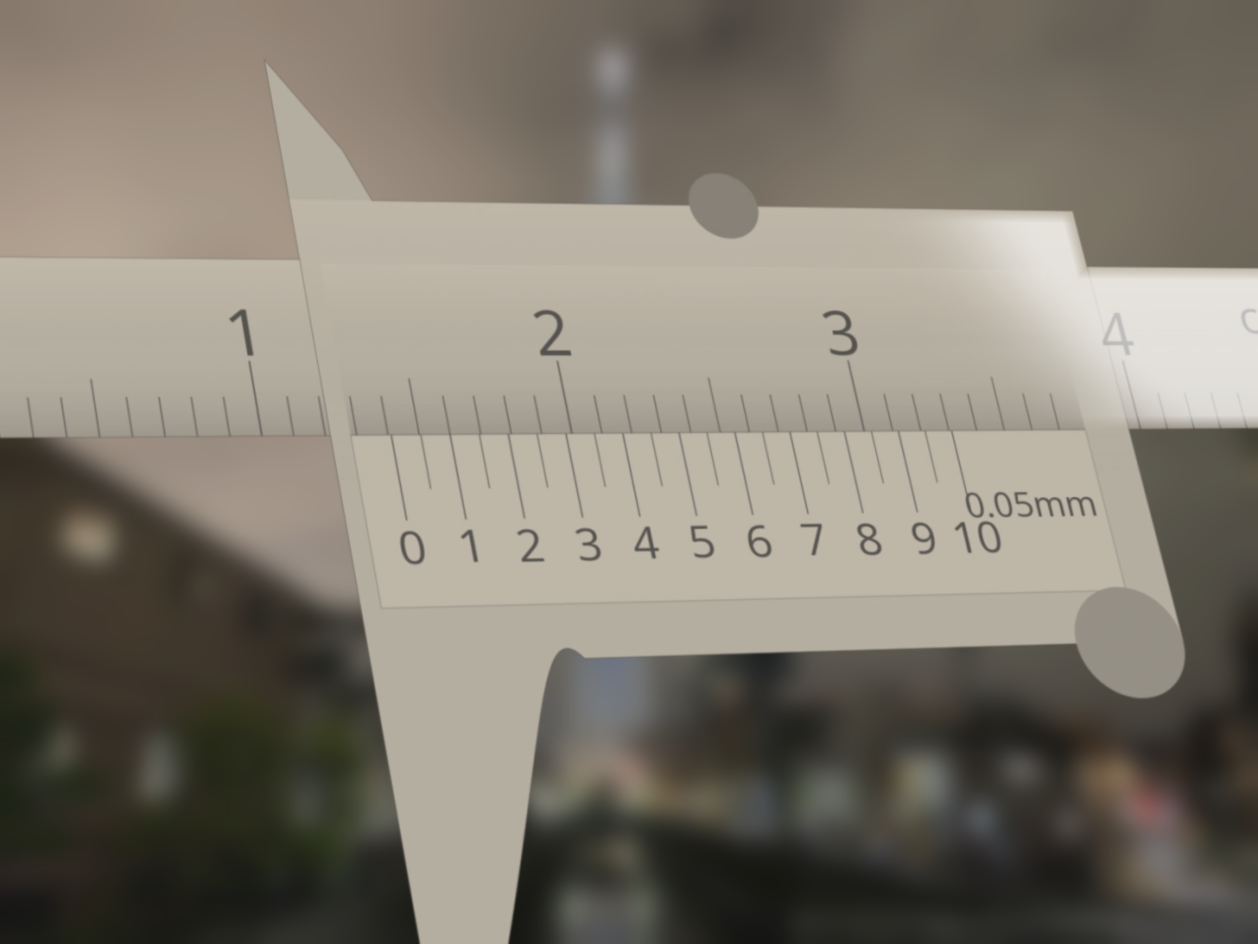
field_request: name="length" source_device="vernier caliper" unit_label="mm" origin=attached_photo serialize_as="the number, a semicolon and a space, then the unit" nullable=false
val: 14.10; mm
